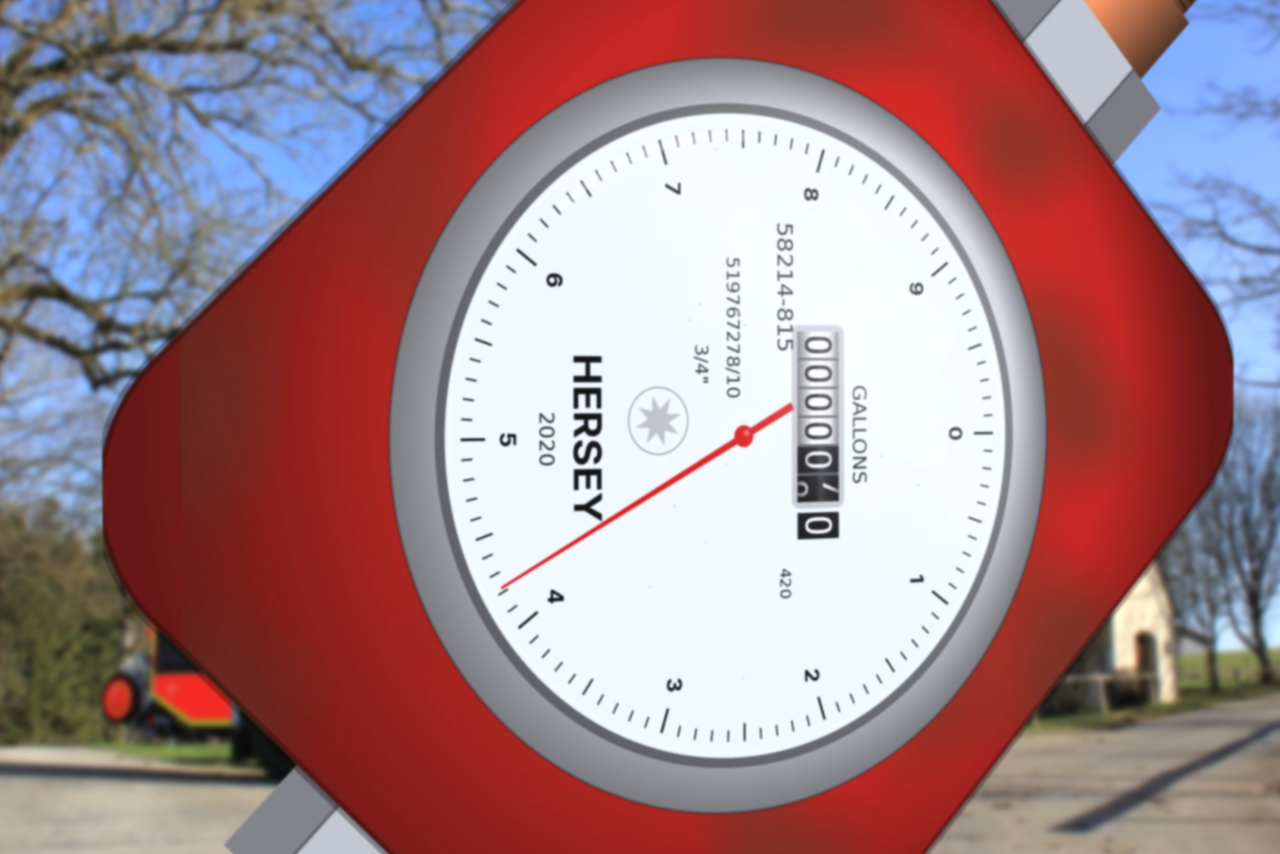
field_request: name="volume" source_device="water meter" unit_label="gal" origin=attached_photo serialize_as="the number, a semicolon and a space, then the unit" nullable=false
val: 74.2; gal
